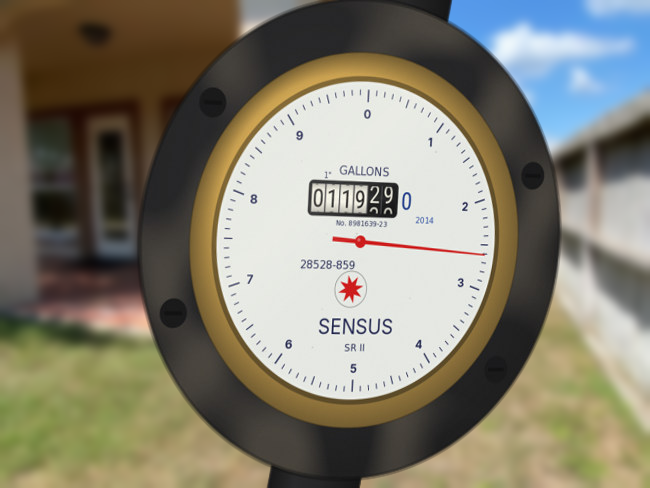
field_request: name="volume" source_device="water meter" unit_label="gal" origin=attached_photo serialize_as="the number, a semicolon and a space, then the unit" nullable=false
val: 119292.6; gal
